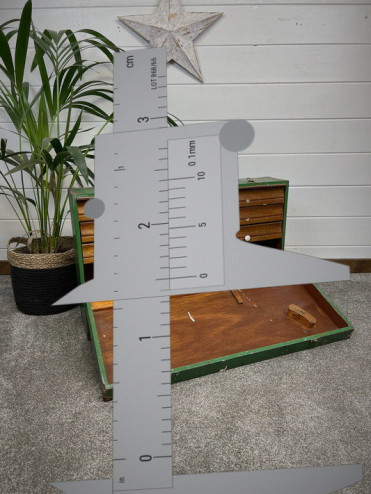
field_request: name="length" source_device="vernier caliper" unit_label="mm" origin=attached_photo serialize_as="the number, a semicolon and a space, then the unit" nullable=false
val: 15.0; mm
